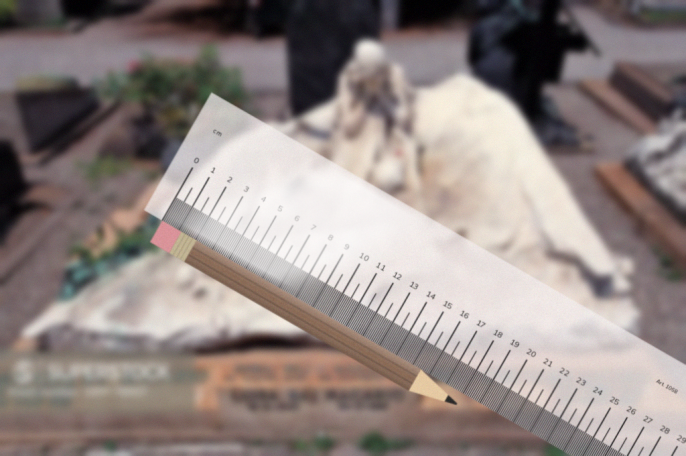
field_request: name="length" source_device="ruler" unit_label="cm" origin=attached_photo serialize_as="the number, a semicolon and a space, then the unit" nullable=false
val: 18; cm
